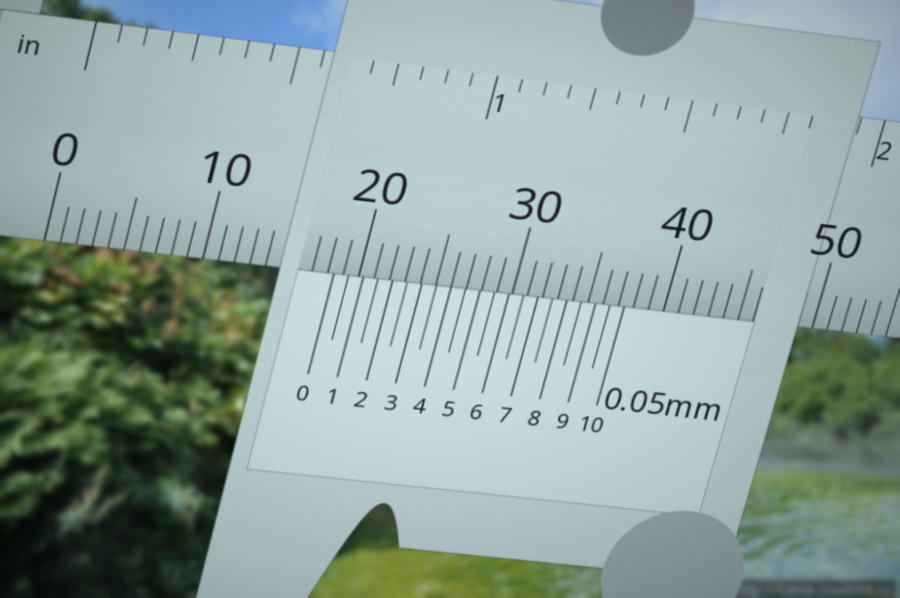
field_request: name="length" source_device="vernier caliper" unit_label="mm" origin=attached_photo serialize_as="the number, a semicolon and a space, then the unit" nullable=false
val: 18.4; mm
